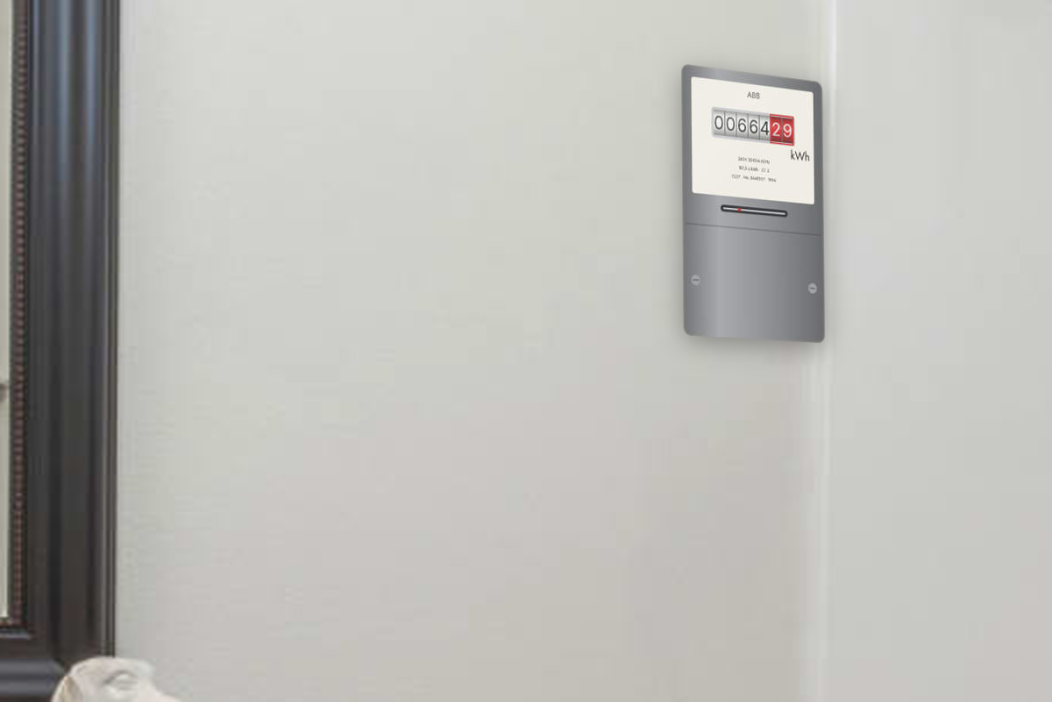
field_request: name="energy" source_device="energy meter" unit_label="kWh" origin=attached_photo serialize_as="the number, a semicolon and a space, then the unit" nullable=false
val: 664.29; kWh
